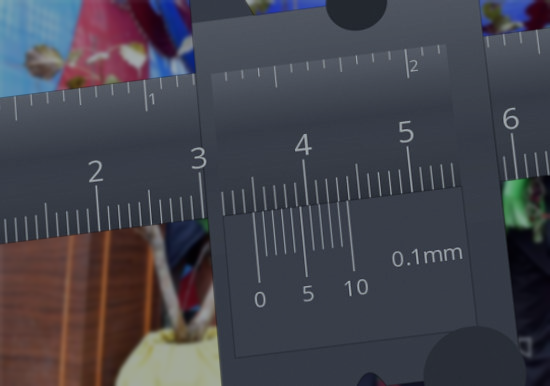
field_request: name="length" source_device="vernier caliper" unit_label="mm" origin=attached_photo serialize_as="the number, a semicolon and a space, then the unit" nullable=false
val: 34.8; mm
